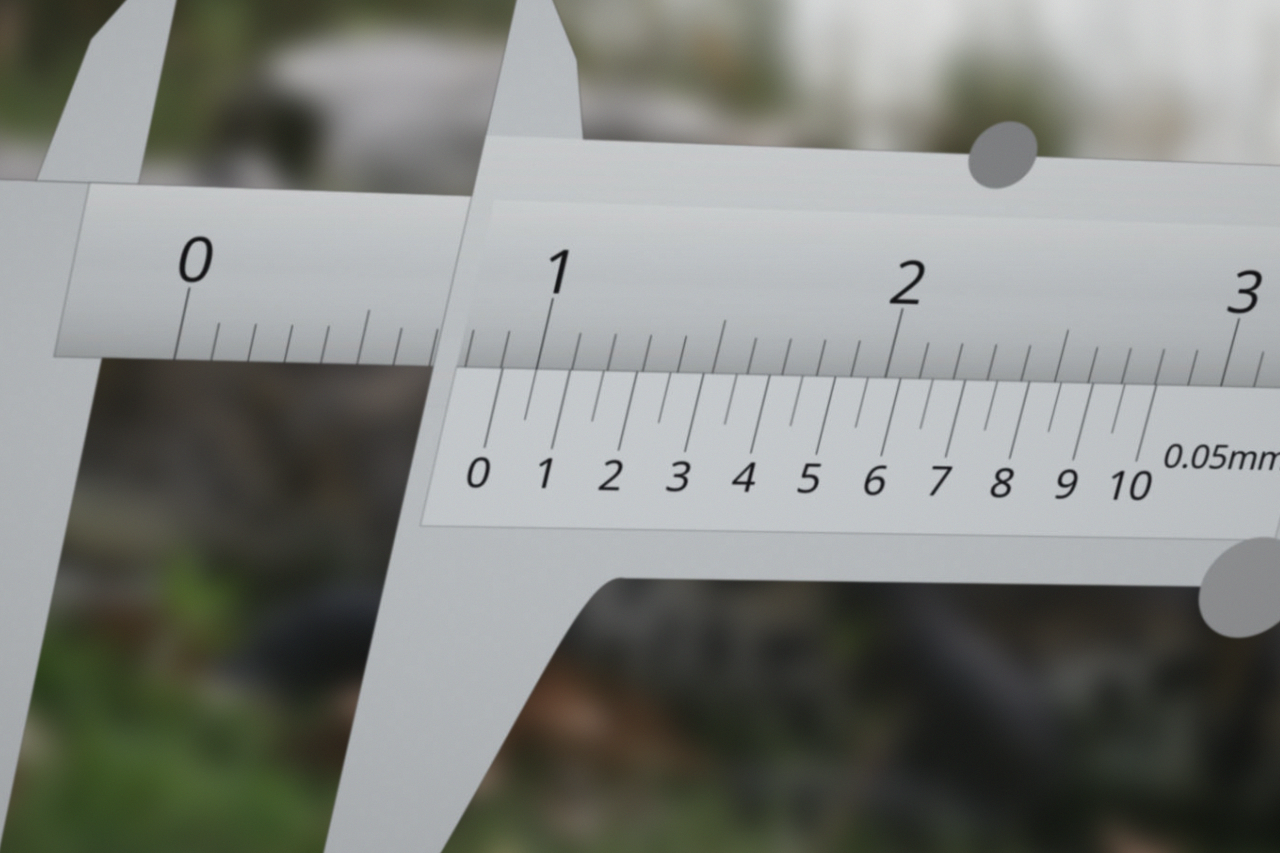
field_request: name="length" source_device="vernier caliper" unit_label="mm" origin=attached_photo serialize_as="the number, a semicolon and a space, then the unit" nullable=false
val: 9.05; mm
